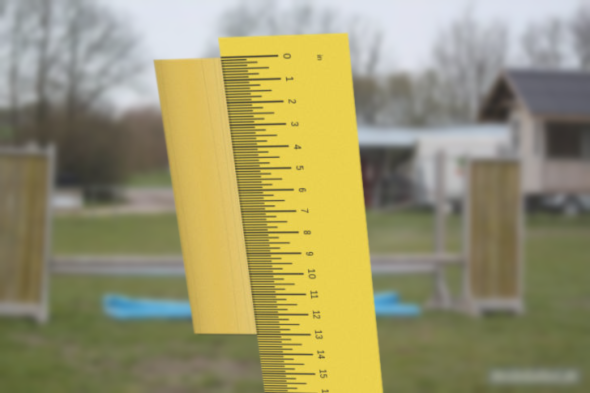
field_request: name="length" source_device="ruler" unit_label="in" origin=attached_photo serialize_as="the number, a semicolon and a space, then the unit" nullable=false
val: 13; in
